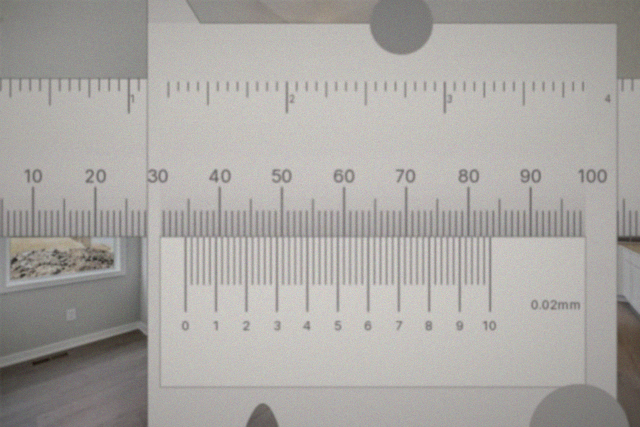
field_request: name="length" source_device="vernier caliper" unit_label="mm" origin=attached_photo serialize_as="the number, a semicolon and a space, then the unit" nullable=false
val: 34.5; mm
